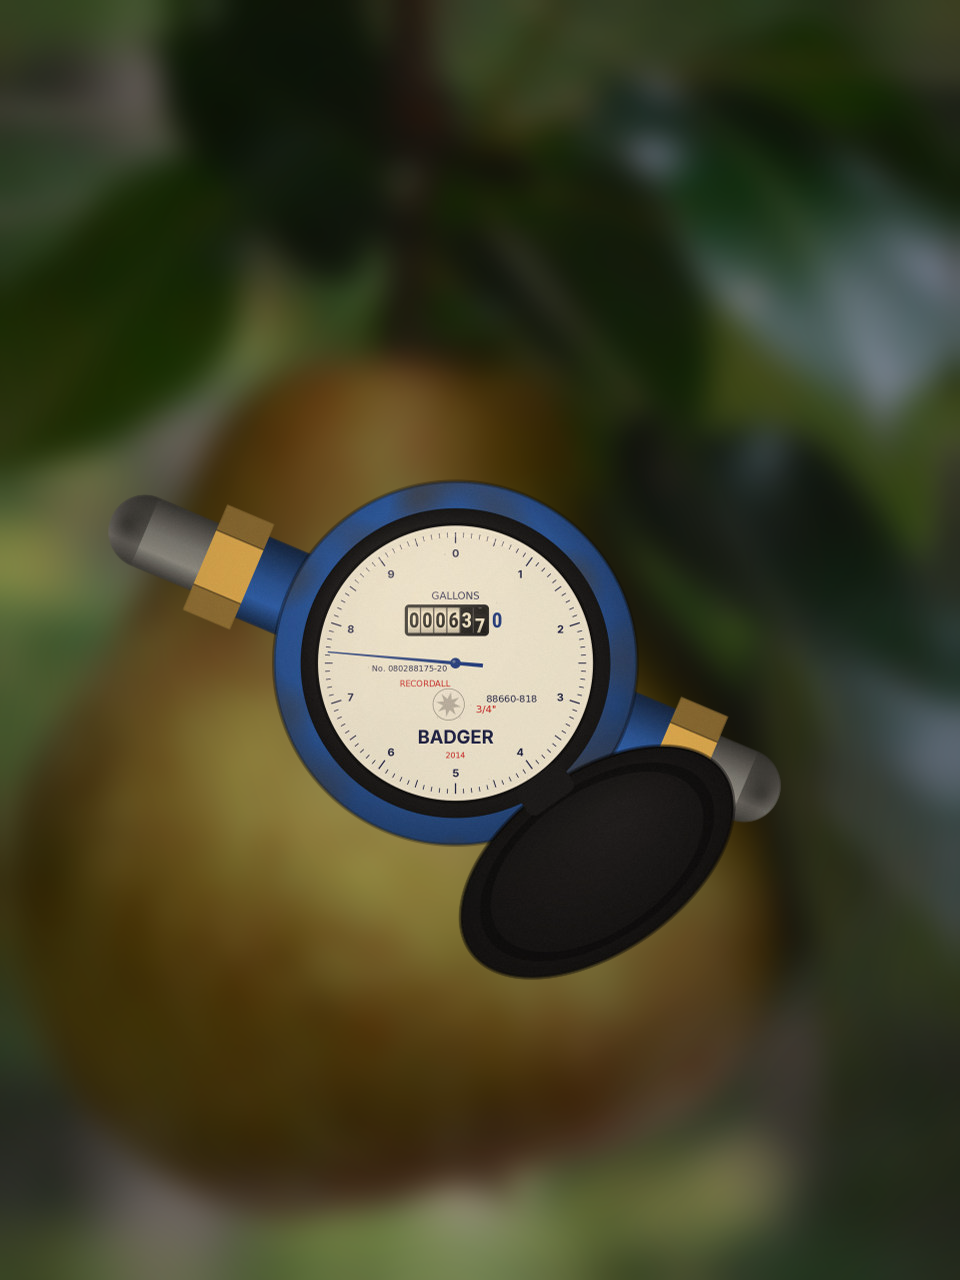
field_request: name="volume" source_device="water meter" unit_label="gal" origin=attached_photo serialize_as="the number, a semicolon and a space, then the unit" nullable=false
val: 6367.6; gal
